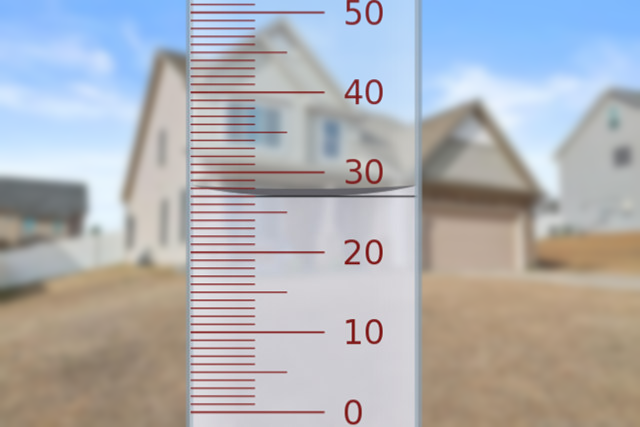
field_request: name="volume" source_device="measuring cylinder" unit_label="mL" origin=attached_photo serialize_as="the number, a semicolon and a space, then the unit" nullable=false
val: 27; mL
